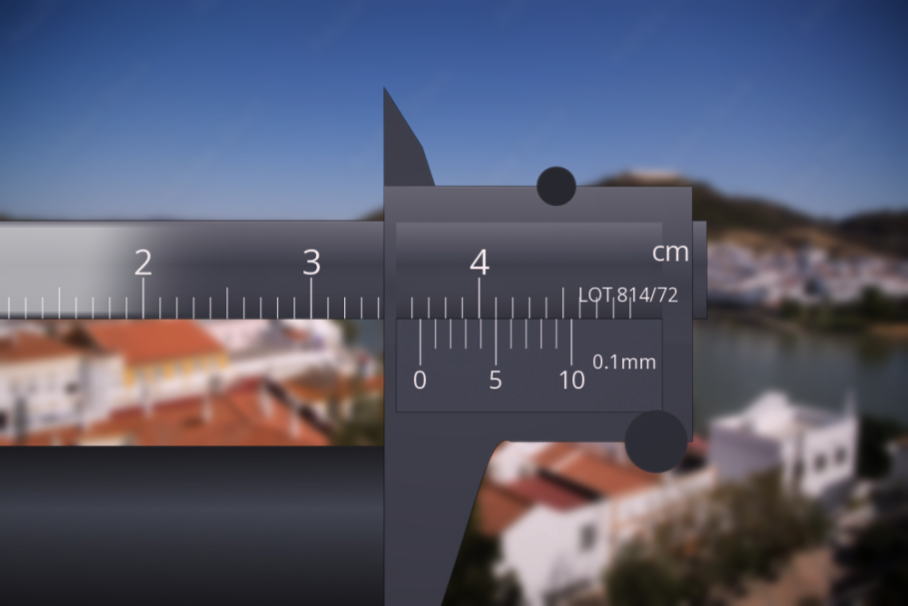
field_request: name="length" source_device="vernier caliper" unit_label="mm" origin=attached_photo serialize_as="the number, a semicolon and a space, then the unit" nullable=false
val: 36.5; mm
